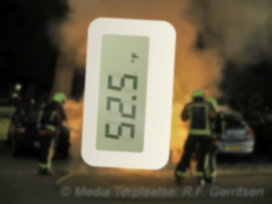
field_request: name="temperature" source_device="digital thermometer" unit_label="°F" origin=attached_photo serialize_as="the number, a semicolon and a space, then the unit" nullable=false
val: 52.5; °F
